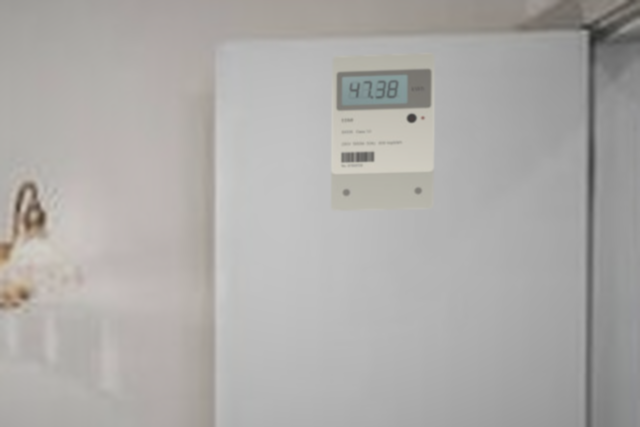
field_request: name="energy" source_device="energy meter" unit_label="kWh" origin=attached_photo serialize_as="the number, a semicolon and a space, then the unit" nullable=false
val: 47.38; kWh
